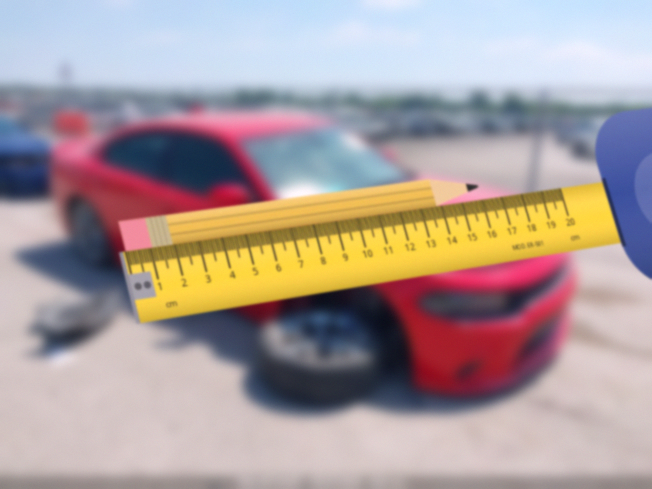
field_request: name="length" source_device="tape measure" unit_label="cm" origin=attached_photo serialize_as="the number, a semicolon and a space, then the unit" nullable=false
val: 16; cm
